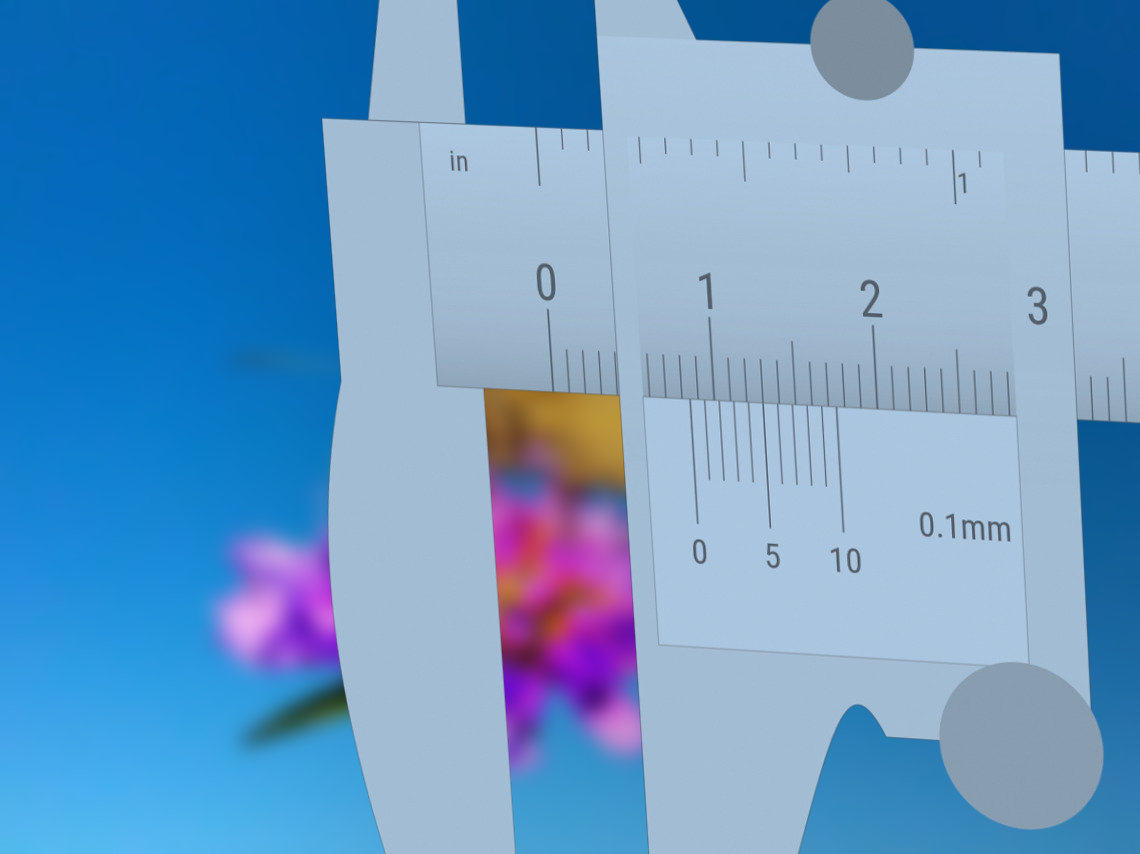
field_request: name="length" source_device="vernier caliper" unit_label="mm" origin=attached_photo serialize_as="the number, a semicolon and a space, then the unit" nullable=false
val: 8.5; mm
